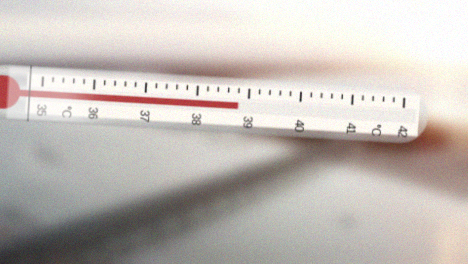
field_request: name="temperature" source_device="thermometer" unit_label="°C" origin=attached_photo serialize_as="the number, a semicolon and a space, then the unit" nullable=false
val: 38.8; °C
